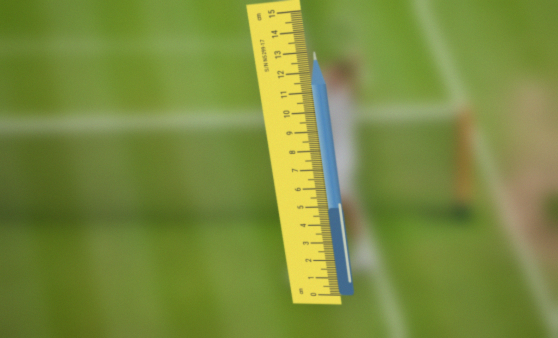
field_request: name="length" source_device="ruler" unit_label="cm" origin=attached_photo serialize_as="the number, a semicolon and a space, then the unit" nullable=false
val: 13; cm
